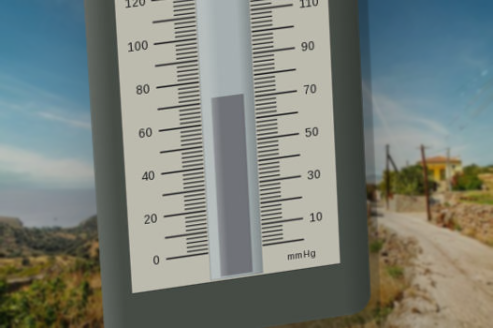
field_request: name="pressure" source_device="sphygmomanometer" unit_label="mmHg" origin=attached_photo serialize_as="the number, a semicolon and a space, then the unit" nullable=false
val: 72; mmHg
